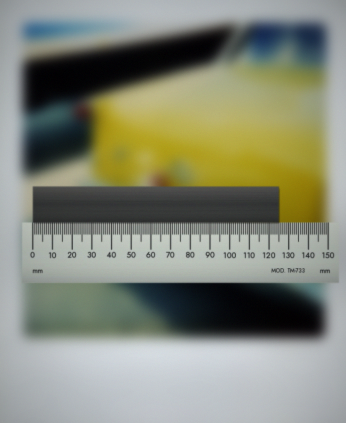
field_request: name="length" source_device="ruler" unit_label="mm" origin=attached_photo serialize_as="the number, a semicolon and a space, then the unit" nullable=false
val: 125; mm
